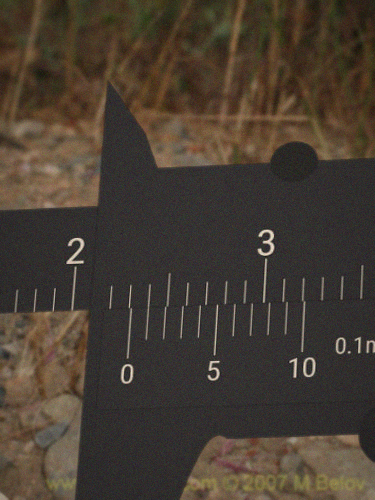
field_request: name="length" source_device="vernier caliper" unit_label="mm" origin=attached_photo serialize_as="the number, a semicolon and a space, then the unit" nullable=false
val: 23.1; mm
